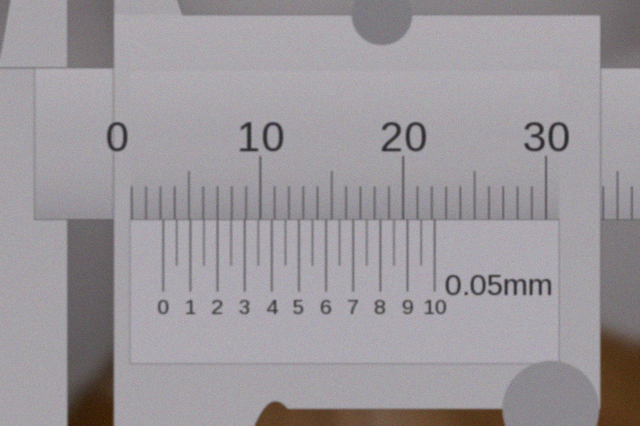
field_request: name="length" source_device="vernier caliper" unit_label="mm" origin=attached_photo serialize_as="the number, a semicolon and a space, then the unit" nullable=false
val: 3.2; mm
